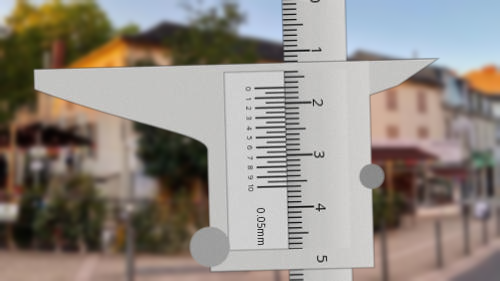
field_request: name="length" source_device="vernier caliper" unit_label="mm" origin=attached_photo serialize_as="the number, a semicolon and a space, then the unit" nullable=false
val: 17.0; mm
